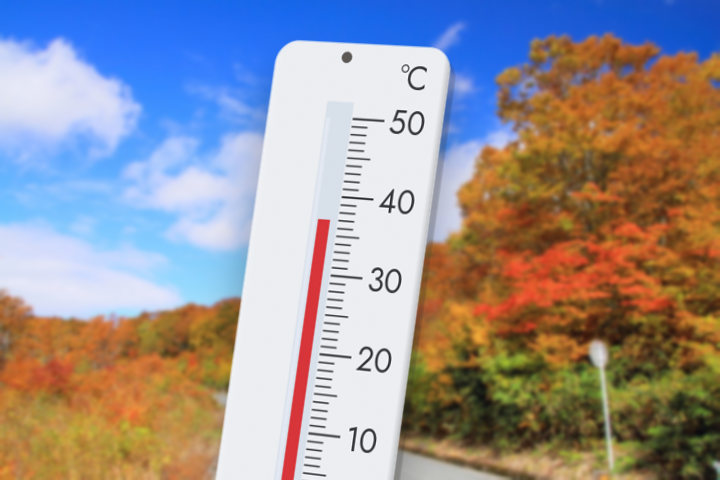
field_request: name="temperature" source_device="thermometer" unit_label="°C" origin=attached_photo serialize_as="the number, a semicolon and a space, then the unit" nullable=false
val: 37; °C
